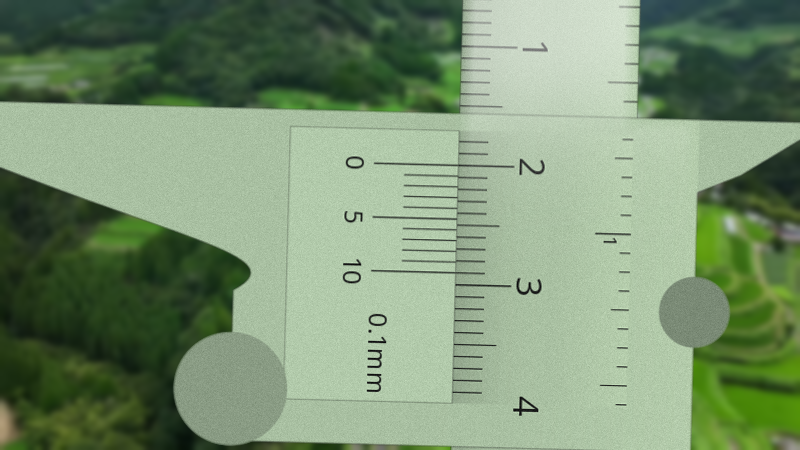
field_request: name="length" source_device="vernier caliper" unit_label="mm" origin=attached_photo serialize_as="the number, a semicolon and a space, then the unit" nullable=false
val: 20.0; mm
